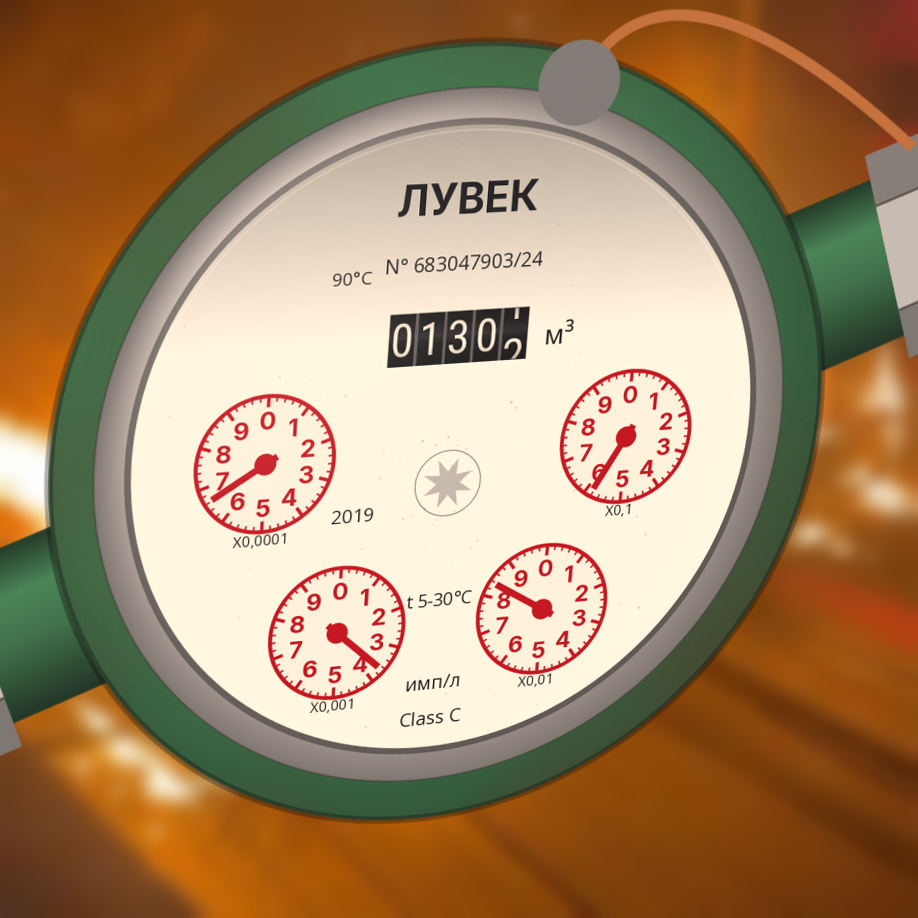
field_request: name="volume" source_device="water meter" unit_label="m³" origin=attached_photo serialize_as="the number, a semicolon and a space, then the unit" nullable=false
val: 1301.5836; m³
